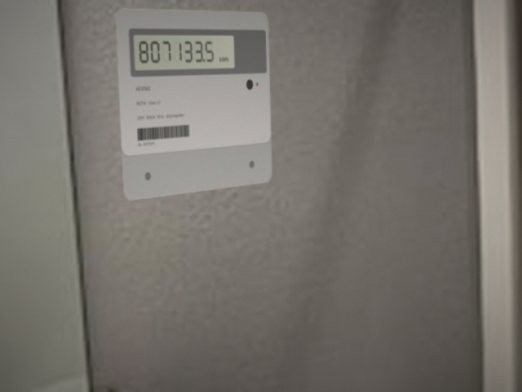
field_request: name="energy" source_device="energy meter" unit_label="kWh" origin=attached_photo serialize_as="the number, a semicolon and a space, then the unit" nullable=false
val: 807133.5; kWh
